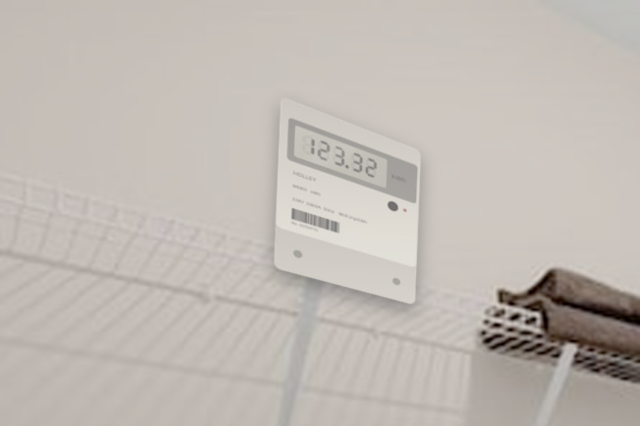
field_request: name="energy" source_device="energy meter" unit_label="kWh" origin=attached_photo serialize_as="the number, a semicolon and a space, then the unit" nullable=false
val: 123.32; kWh
